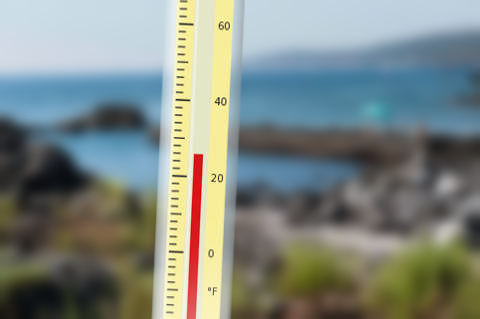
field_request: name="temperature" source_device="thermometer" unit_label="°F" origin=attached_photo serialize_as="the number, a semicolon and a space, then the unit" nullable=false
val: 26; °F
